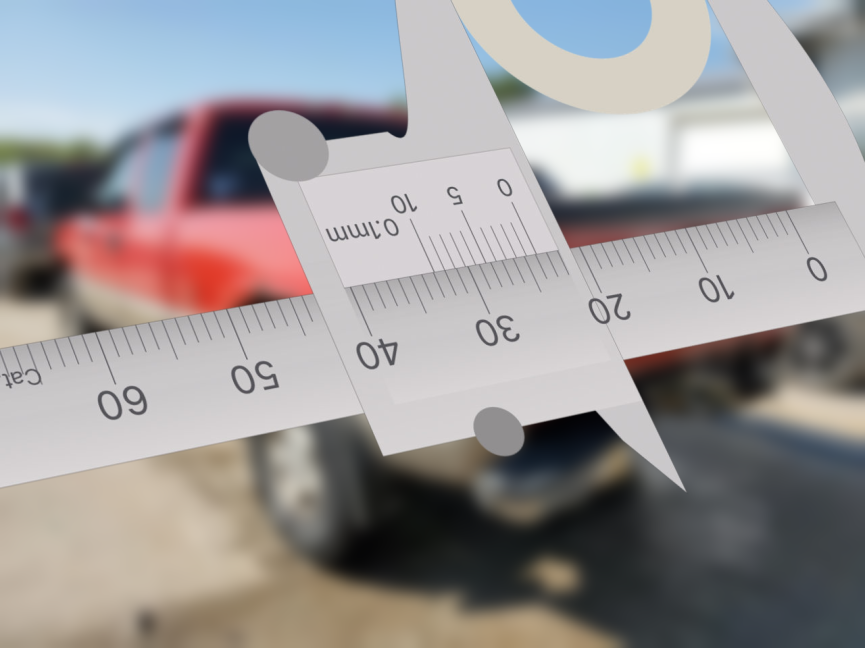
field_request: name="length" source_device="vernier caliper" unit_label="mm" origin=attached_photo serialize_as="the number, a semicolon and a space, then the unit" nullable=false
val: 23.9; mm
